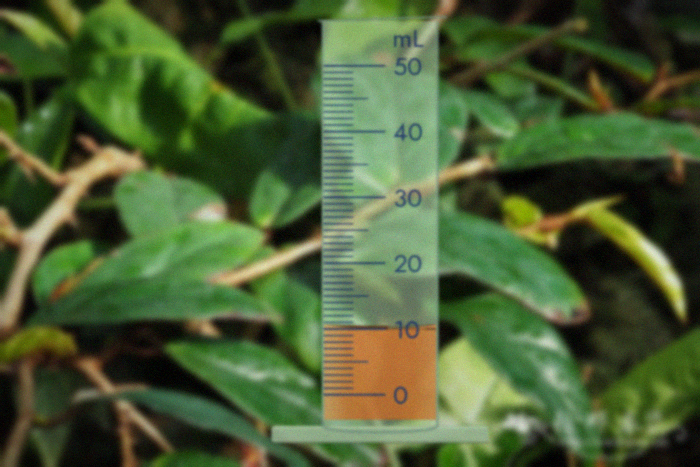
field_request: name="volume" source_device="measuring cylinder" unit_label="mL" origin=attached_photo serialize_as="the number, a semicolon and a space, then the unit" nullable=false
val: 10; mL
